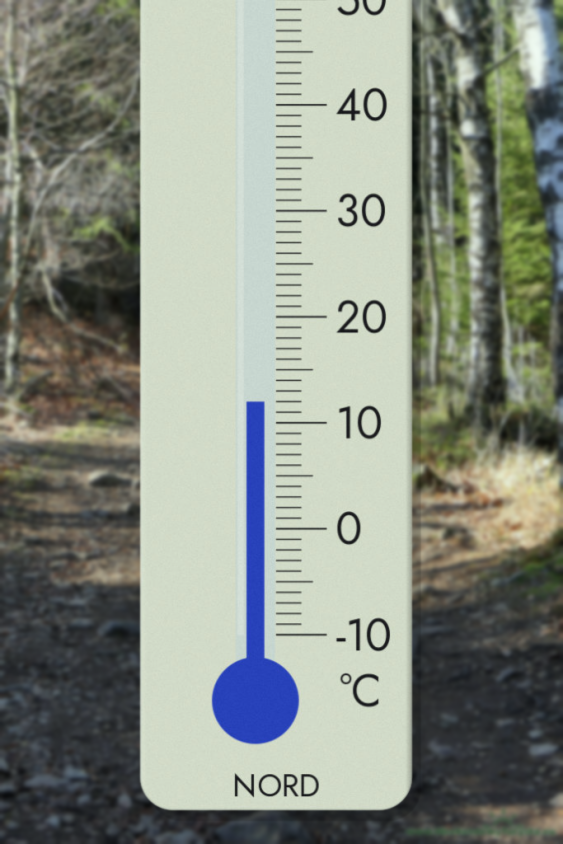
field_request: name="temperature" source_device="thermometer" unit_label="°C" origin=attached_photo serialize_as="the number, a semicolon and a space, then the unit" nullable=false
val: 12; °C
